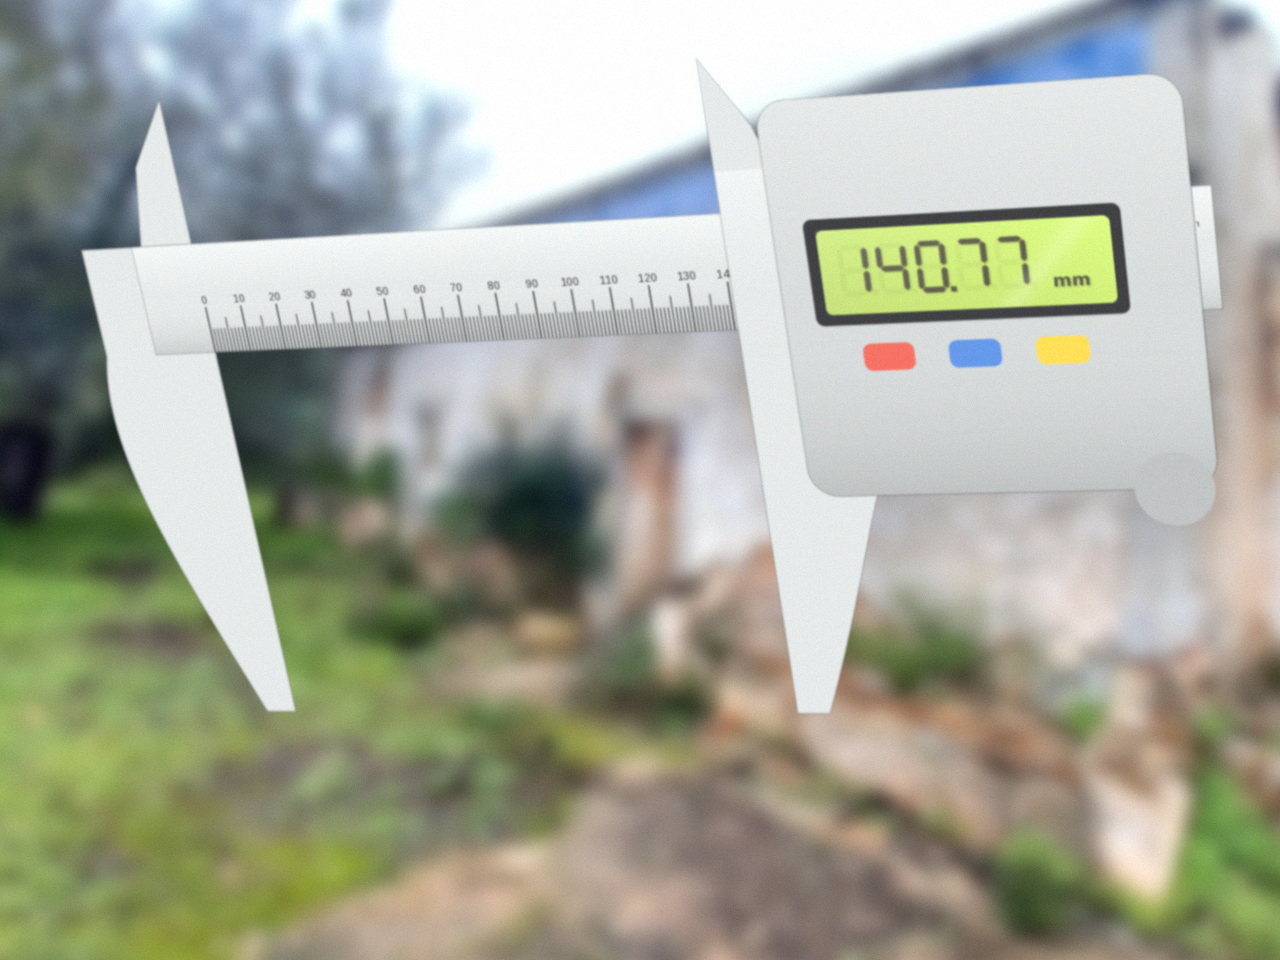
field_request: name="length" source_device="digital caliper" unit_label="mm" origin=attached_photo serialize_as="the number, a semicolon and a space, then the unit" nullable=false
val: 140.77; mm
